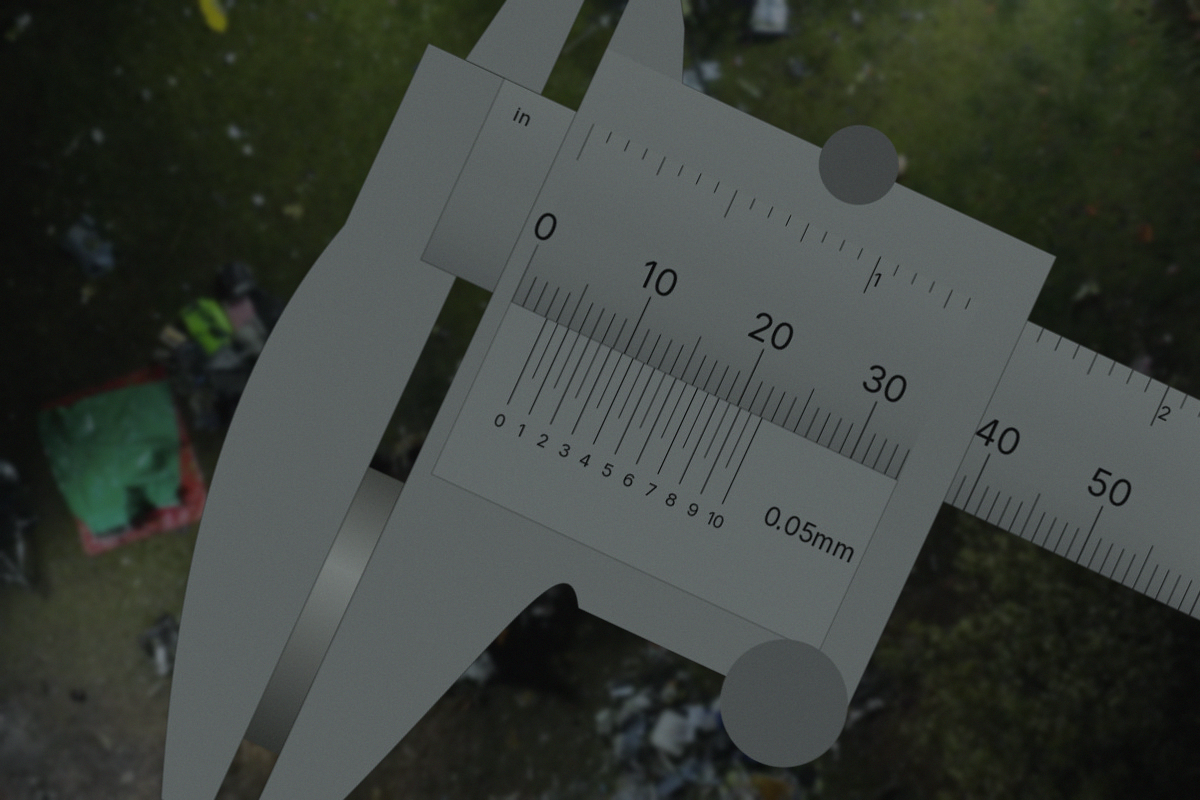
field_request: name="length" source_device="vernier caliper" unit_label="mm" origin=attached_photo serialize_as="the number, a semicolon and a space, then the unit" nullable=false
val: 3.2; mm
